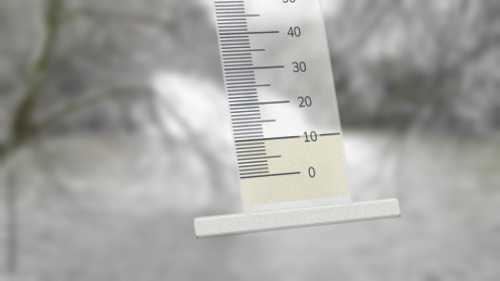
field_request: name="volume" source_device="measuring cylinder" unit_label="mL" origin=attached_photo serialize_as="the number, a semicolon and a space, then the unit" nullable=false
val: 10; mL
